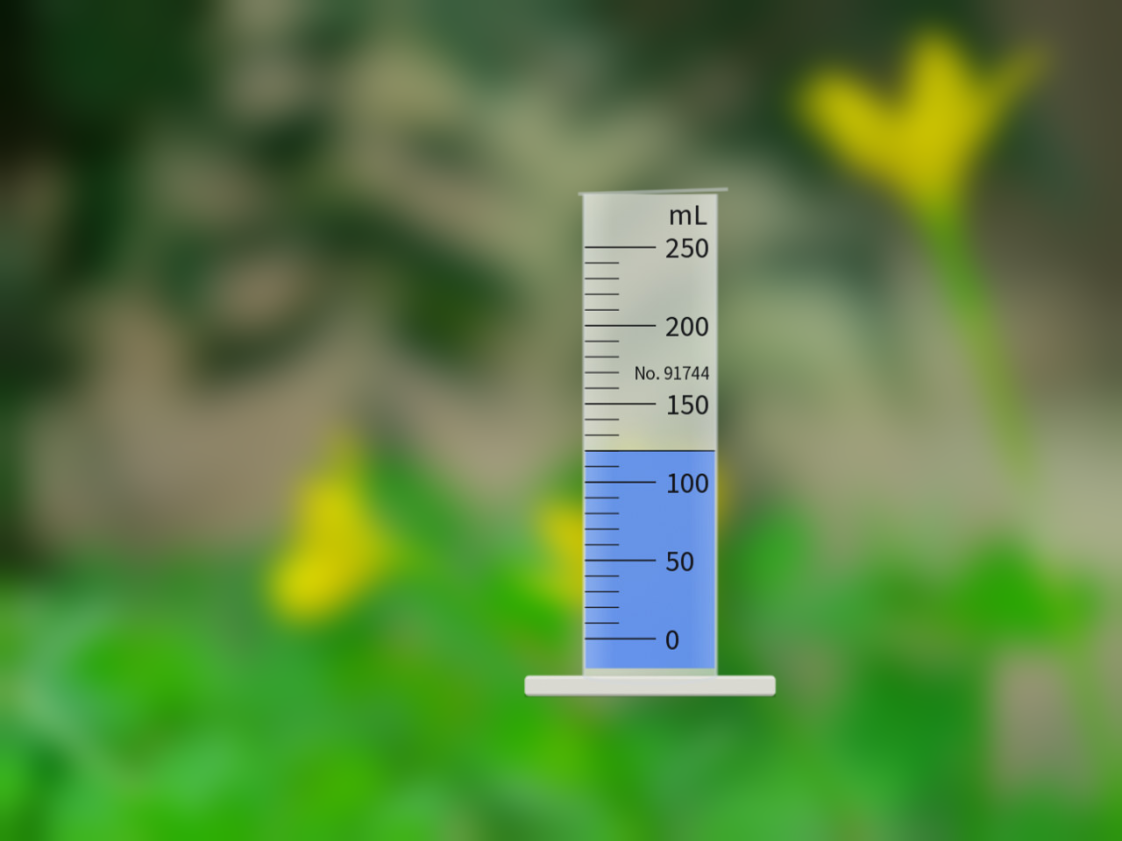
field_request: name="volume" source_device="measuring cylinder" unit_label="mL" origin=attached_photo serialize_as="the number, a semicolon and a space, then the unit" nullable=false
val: 120; mL
